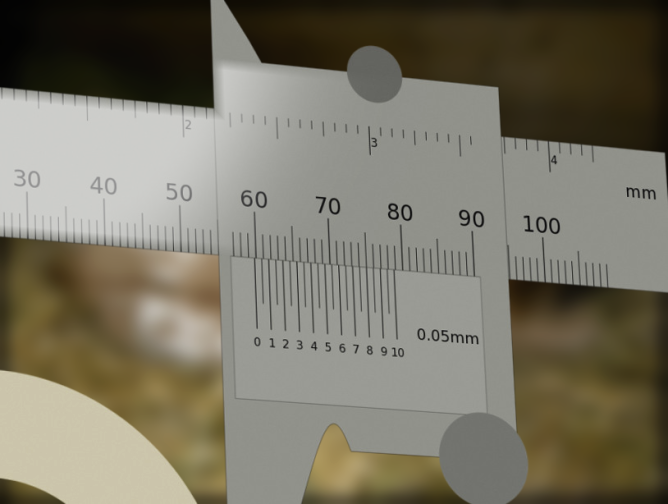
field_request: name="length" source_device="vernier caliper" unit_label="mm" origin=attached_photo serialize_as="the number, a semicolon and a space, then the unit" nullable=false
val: 59.8; mm
